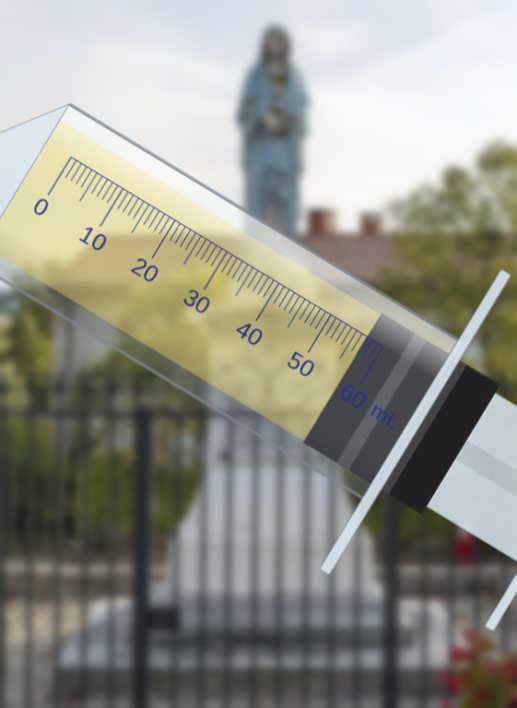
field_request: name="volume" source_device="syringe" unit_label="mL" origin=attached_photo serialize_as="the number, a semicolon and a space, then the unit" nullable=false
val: 57; mL
